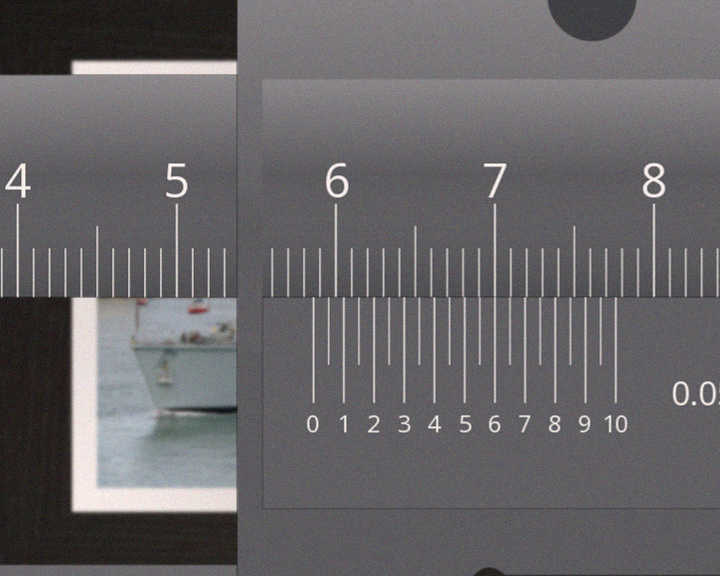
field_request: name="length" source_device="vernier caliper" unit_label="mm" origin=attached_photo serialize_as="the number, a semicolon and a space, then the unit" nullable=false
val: 58.6; mm
